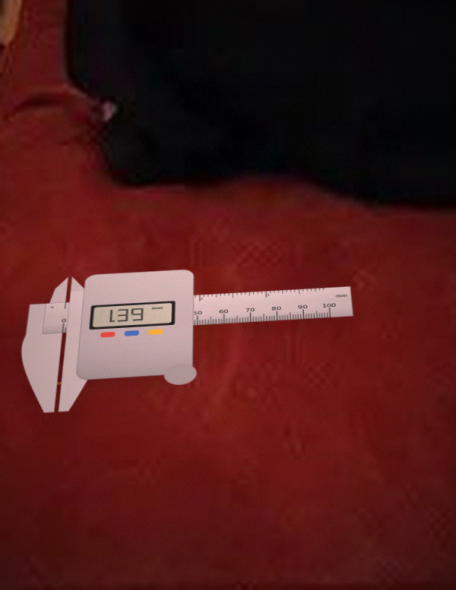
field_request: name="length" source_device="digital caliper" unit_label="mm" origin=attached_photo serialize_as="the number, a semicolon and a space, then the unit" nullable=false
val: 1.39; mm
